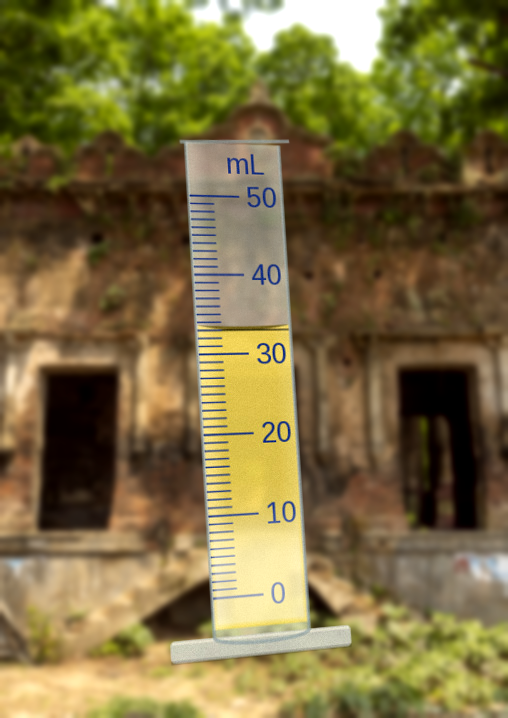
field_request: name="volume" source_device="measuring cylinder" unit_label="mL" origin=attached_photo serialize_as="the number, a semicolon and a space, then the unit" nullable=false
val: 33; mL
